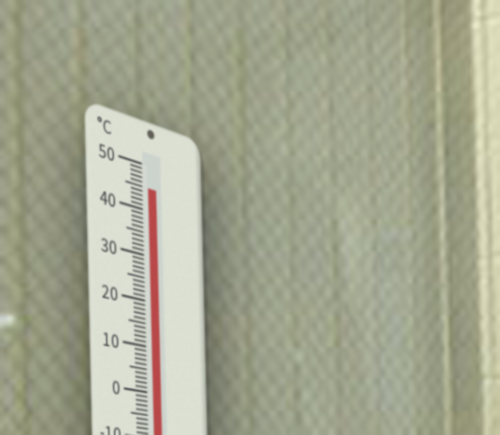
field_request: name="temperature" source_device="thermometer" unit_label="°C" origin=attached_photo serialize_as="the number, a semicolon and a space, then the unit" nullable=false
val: 45; °C
